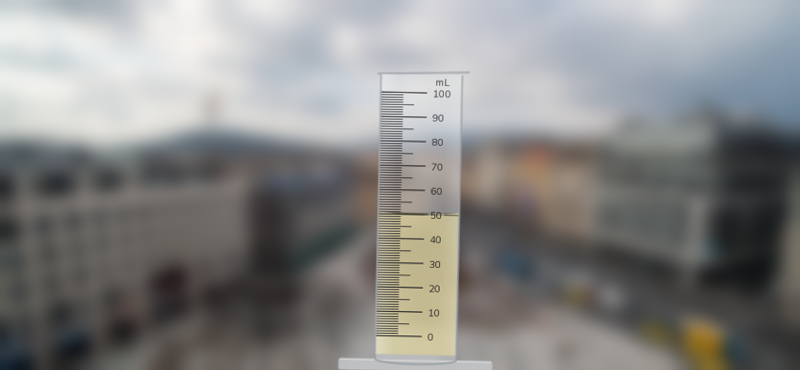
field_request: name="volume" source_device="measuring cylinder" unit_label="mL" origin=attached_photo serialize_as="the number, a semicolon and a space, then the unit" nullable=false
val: 50; mL
